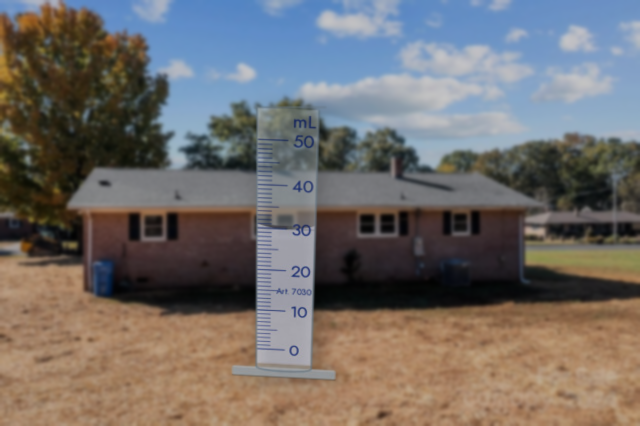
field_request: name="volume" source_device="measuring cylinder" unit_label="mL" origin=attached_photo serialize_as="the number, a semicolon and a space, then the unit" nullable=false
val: 30; mL
